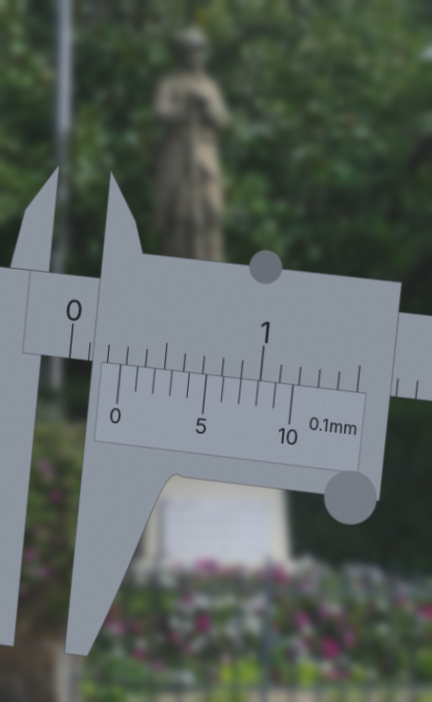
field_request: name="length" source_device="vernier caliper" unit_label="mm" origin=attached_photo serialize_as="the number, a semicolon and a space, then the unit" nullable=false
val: 2.7; mm
